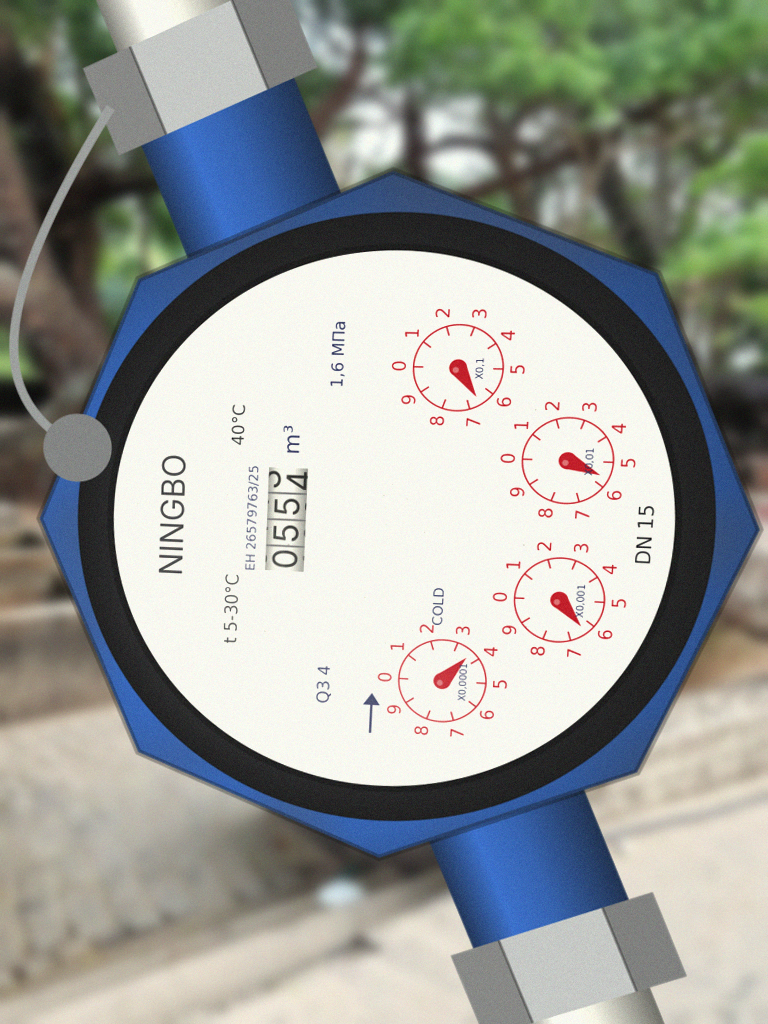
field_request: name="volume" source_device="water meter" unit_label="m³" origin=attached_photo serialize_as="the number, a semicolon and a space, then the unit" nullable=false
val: 553.6563; m³
